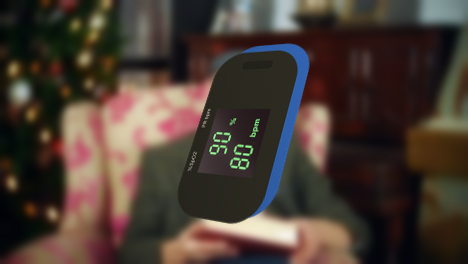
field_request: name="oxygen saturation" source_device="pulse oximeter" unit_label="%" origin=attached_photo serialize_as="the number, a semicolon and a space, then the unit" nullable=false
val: 90; %
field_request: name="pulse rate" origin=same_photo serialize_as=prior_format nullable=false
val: 80; bpm
